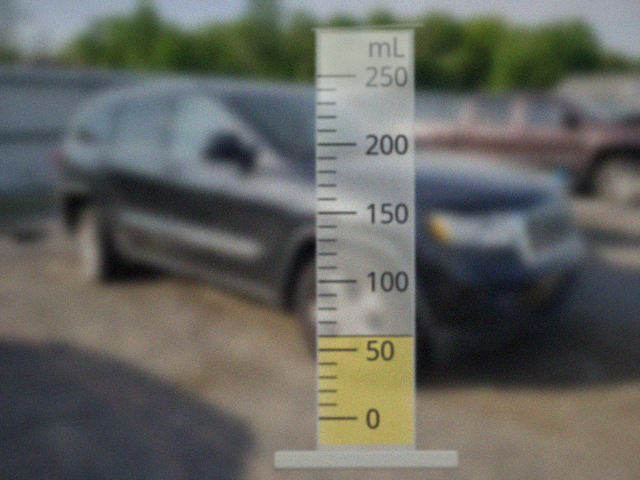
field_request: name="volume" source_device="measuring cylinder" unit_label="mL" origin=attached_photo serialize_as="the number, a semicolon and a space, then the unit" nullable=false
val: 60; mL
